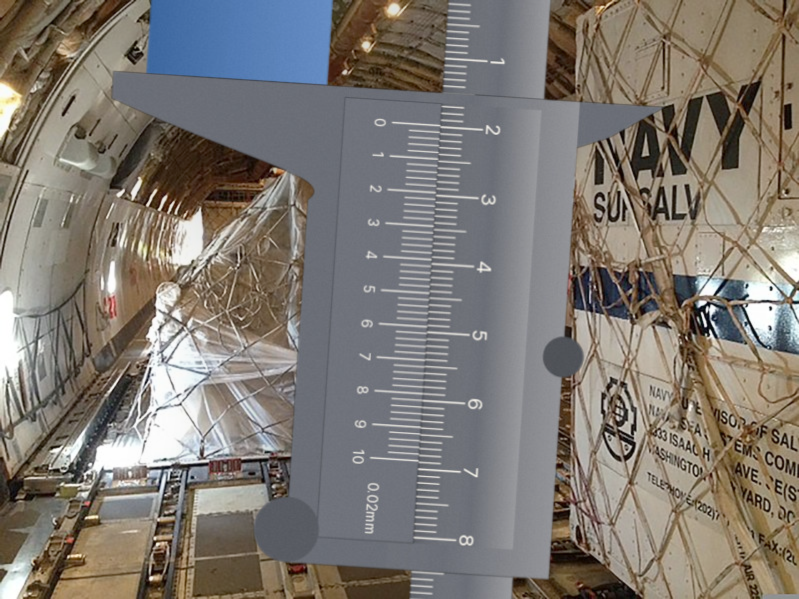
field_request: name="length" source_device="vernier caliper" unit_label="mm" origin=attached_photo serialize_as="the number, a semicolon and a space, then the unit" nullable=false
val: 19.8; mm
